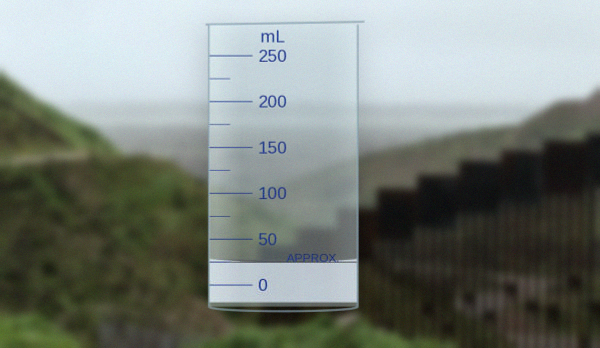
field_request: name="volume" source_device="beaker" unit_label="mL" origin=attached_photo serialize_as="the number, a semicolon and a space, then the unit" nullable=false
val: 25; mL
